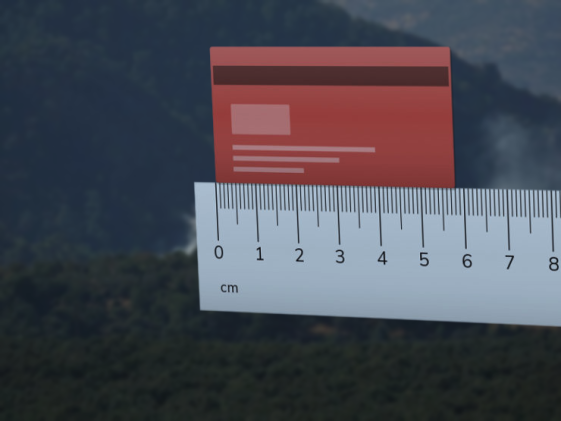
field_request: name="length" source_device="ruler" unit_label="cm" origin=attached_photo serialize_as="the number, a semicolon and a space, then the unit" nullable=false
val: 5.8; cm
